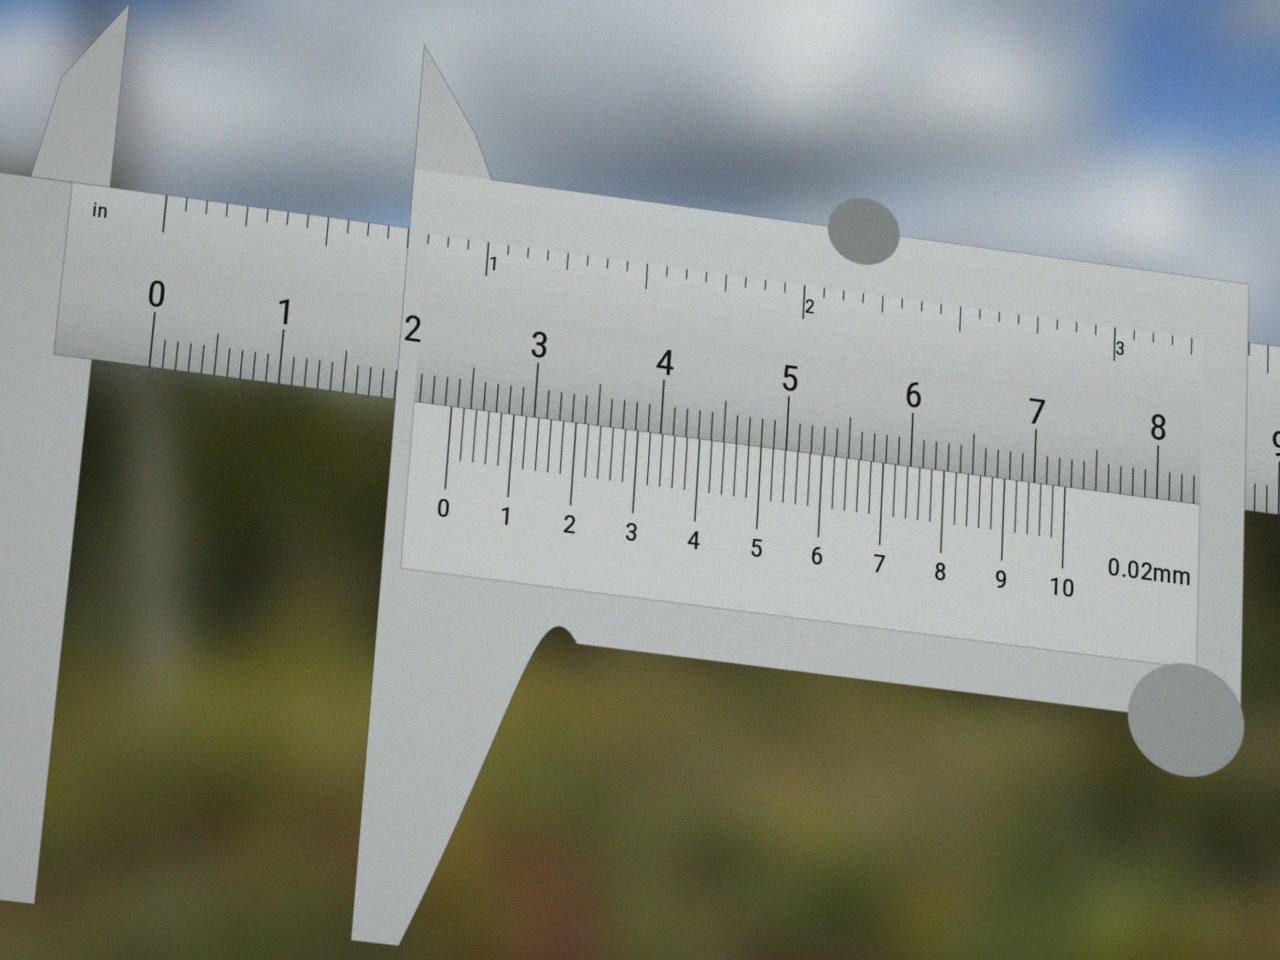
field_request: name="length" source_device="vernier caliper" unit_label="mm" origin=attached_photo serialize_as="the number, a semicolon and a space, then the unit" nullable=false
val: 23.5; mm
